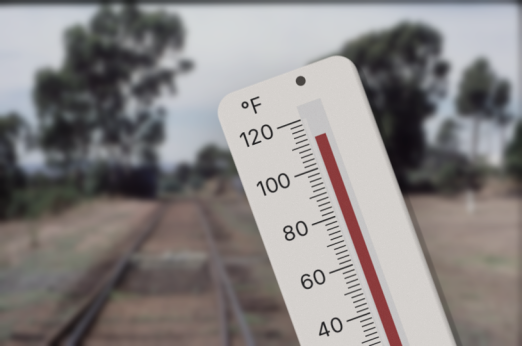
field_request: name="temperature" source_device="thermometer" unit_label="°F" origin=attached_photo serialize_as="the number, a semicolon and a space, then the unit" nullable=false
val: 112; °F
